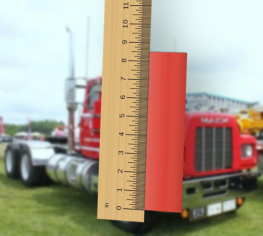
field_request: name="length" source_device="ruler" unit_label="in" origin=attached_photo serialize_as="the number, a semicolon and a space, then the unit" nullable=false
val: 8.5; in
